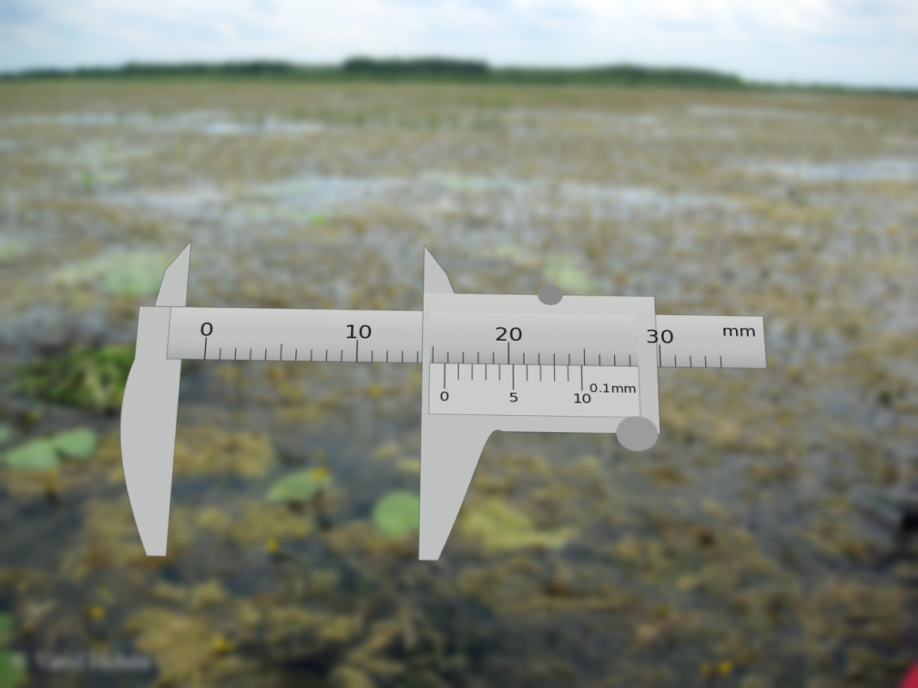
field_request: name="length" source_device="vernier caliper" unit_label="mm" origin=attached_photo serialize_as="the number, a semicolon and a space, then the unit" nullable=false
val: 15.8; mm
